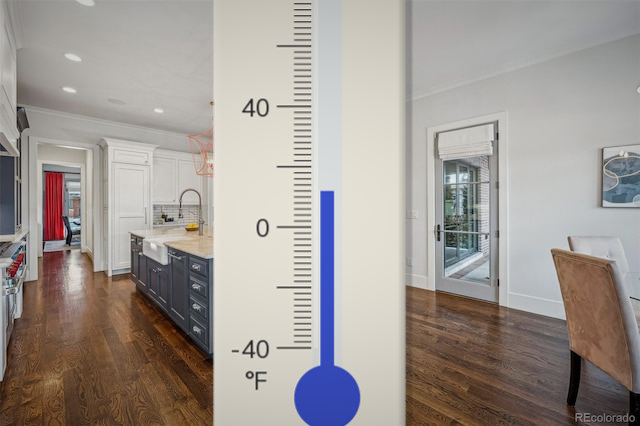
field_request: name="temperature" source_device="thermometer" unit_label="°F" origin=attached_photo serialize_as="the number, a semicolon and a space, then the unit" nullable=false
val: 12; °F
